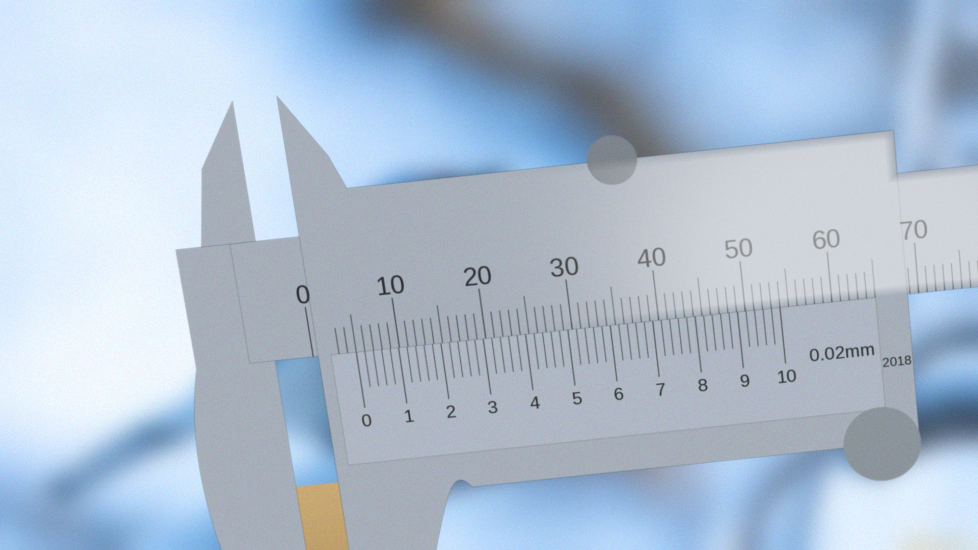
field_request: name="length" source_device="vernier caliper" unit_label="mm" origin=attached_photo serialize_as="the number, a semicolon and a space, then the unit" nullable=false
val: 5.0; mm
